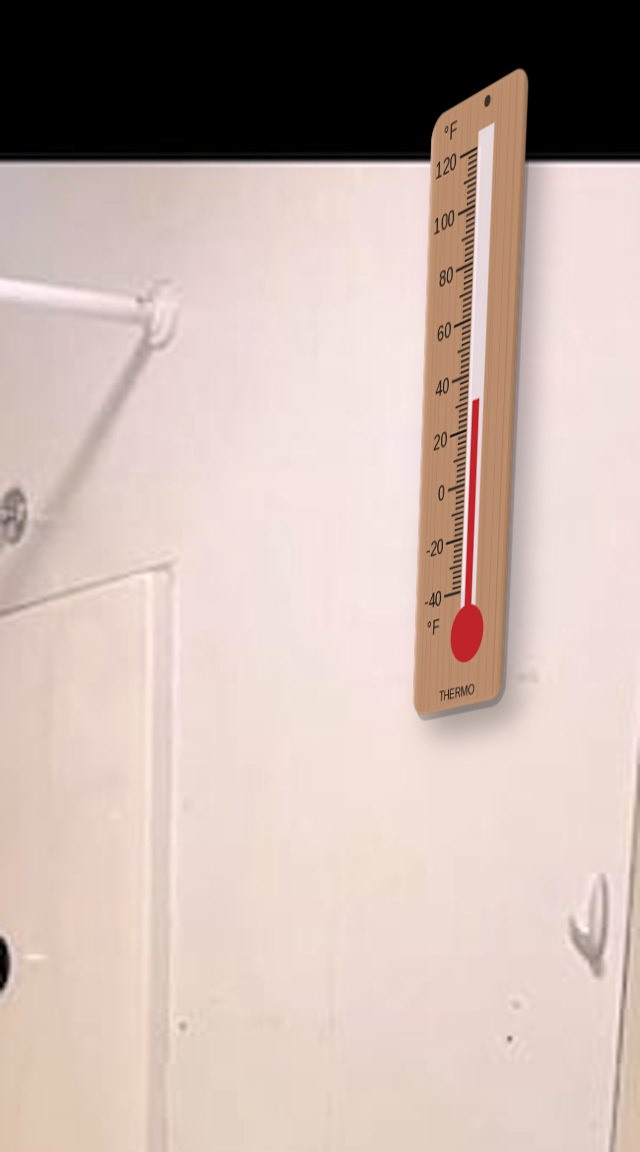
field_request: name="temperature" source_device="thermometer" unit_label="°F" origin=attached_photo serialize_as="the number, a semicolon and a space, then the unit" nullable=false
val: 30; °F
